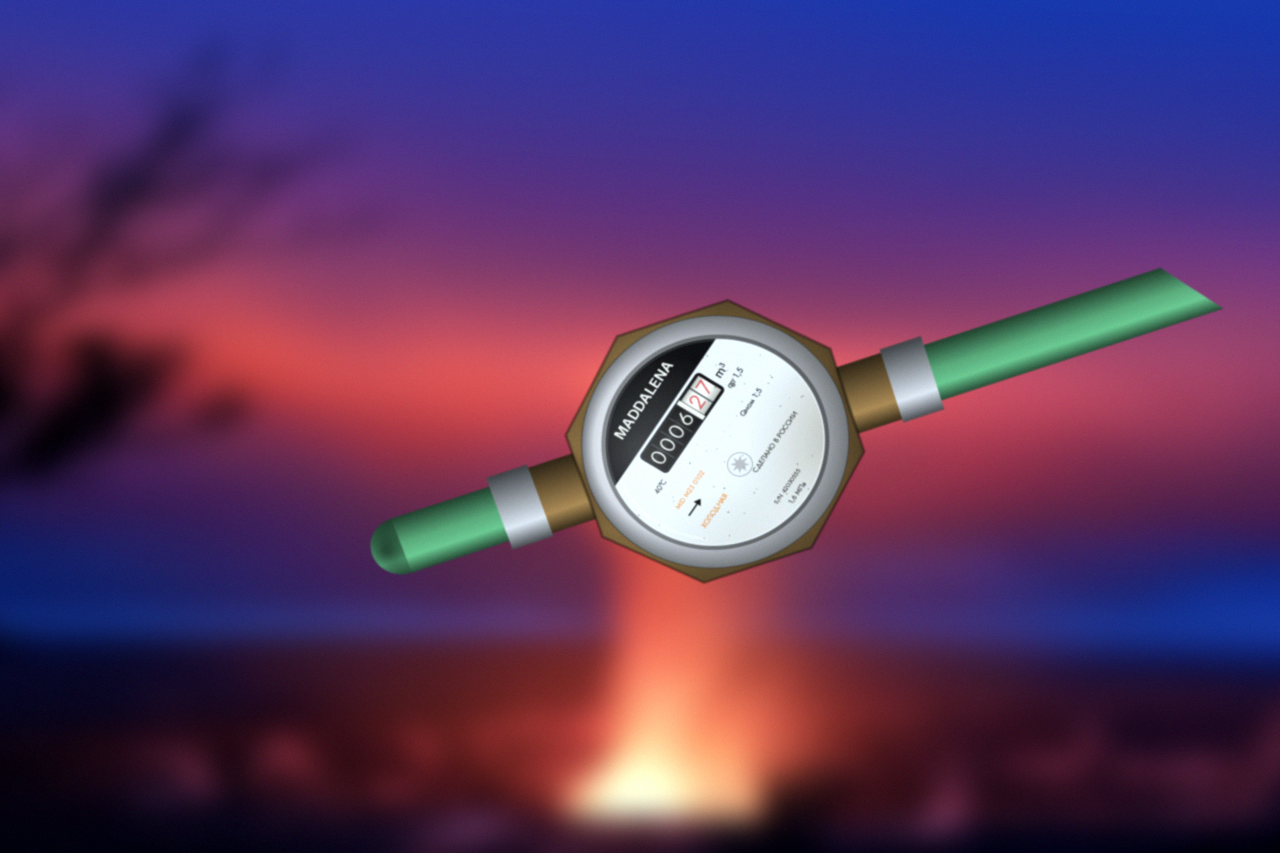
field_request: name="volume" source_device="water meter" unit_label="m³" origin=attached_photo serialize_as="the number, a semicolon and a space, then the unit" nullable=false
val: 6.27; m³
